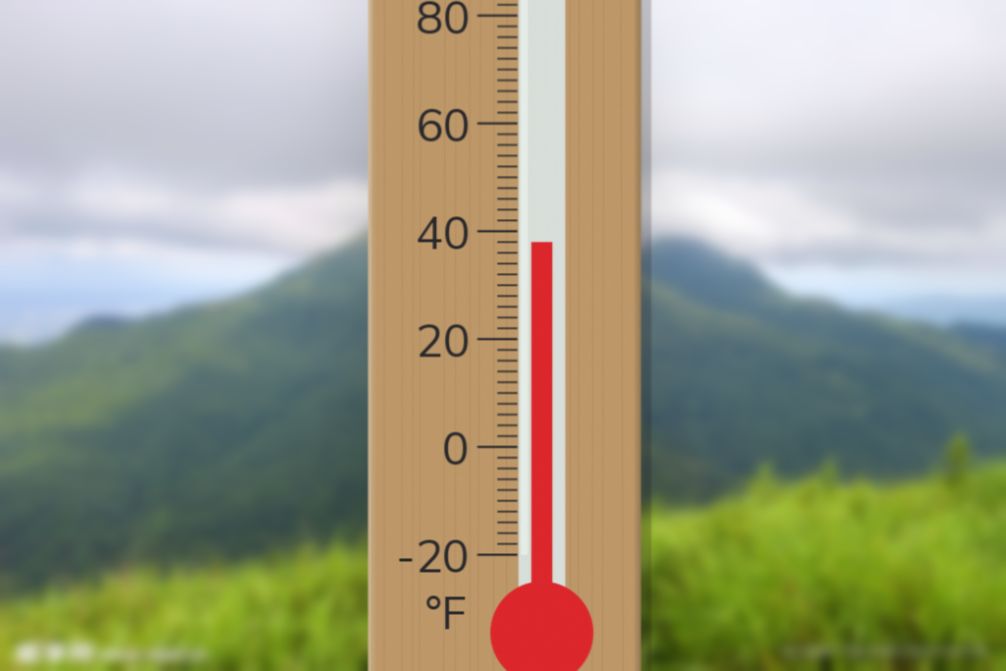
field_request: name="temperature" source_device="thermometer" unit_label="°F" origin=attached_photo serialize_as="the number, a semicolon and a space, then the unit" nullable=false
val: 38; °F
